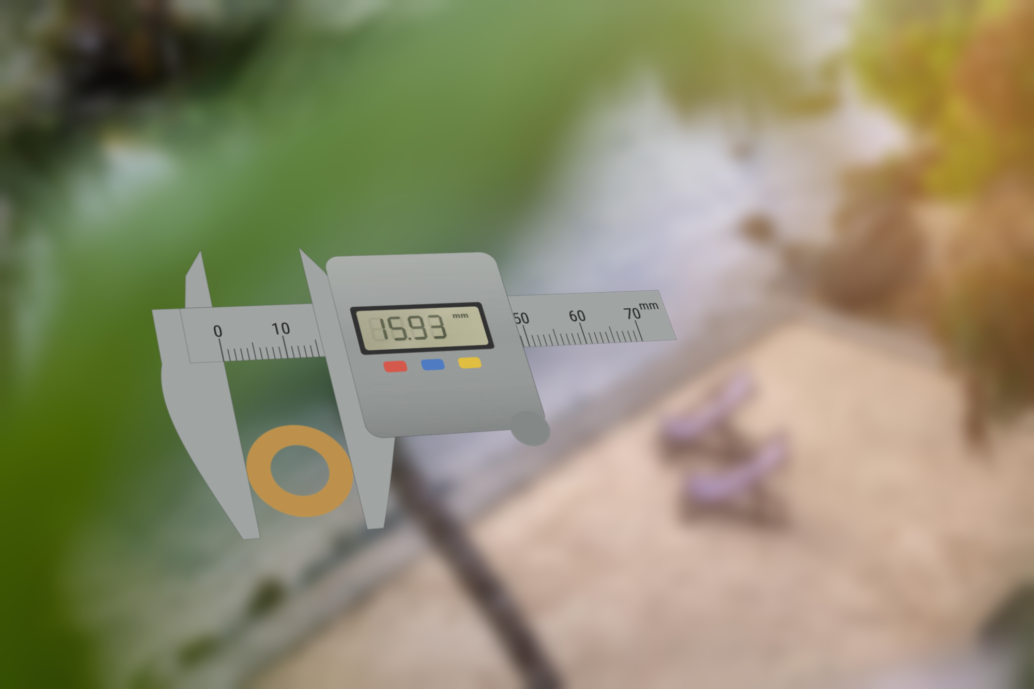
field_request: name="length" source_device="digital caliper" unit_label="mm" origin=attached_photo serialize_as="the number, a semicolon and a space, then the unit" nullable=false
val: 15.93; mm
